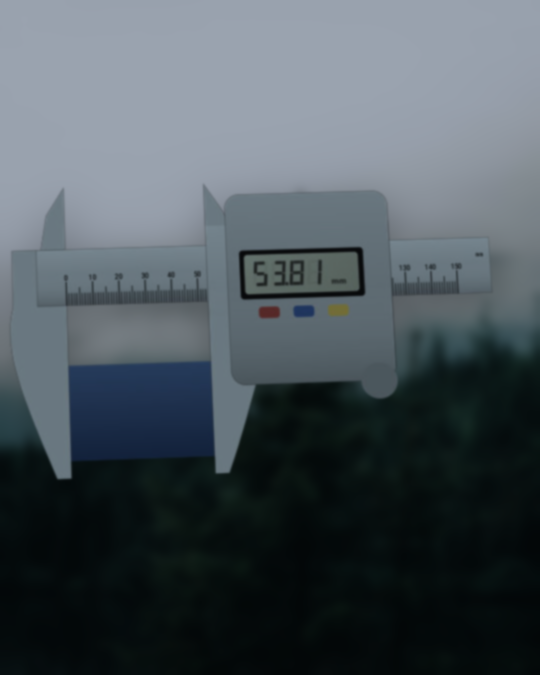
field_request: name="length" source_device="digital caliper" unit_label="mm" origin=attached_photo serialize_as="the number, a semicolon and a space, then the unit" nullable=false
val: 53.81; mm
